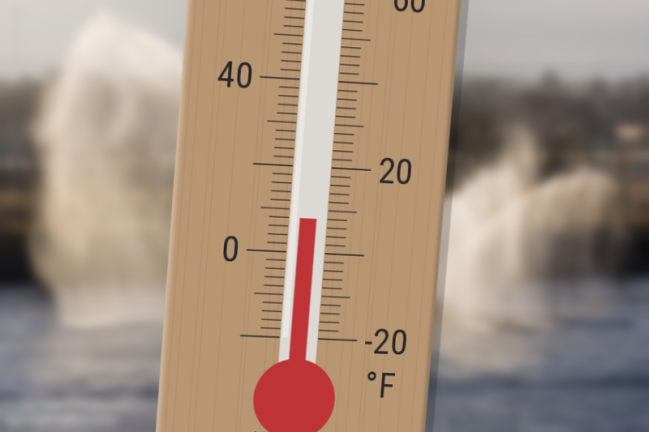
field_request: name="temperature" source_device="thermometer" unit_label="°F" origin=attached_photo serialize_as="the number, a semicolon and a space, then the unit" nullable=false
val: 8; °F
